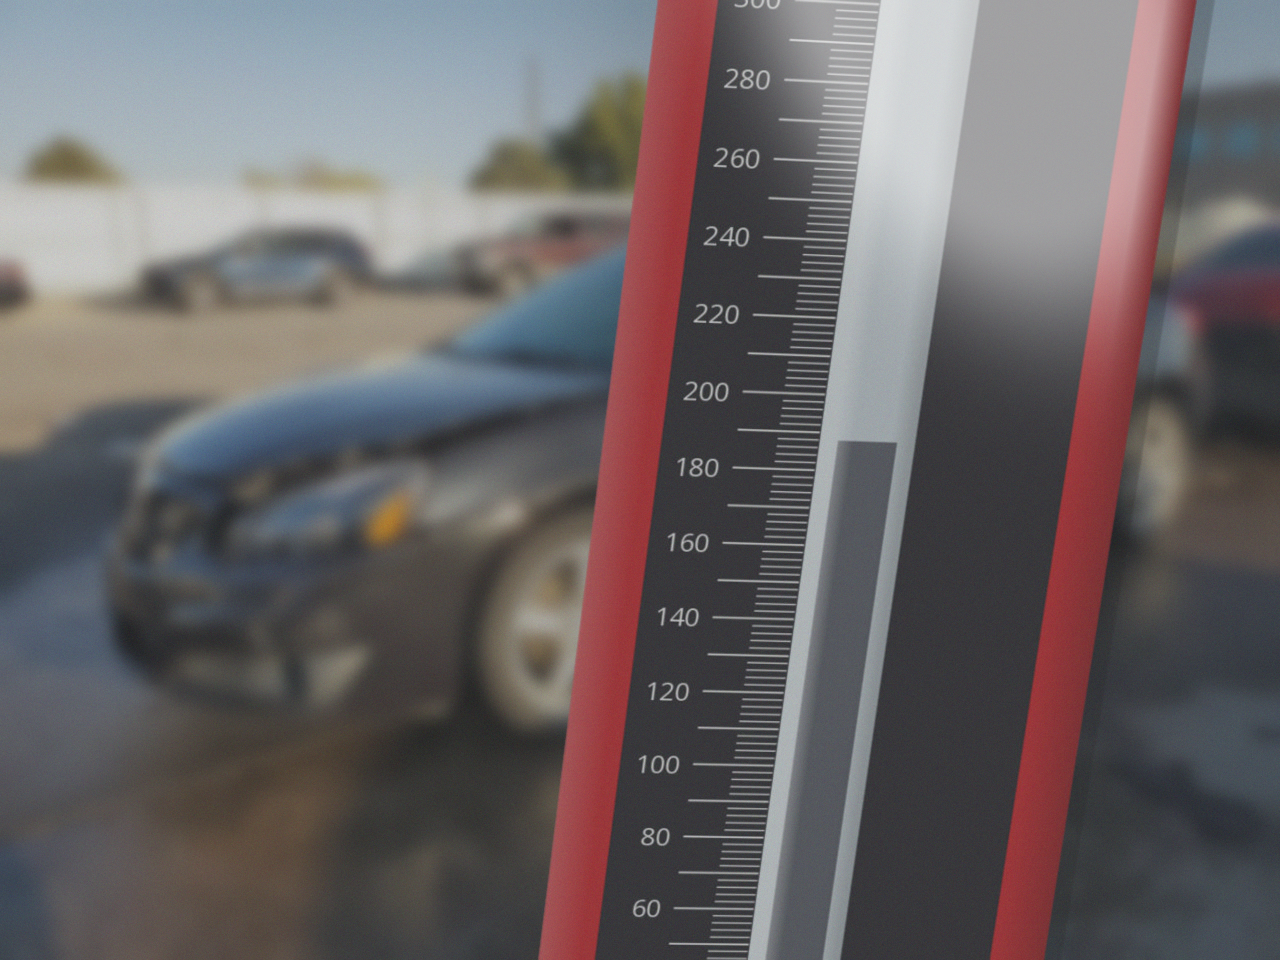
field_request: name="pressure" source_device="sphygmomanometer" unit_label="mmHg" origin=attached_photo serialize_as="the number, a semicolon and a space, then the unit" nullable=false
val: 188; mmHg
